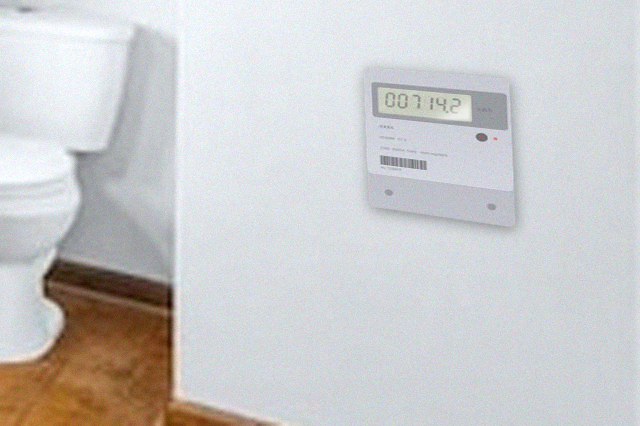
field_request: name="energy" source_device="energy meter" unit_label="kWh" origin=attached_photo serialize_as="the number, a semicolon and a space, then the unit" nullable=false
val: 714.2; kWh
